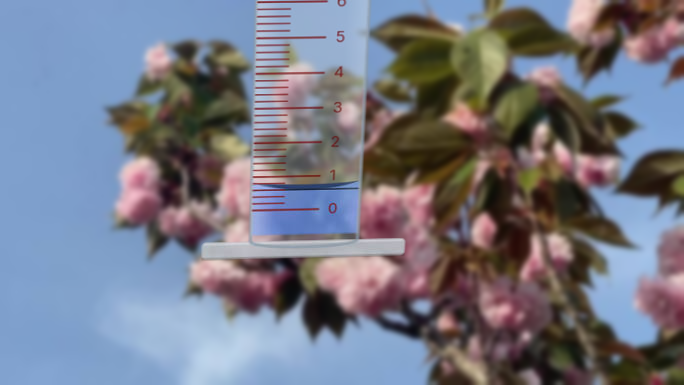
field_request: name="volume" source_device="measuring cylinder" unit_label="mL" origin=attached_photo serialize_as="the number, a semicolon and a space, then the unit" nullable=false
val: 0.6; mL
